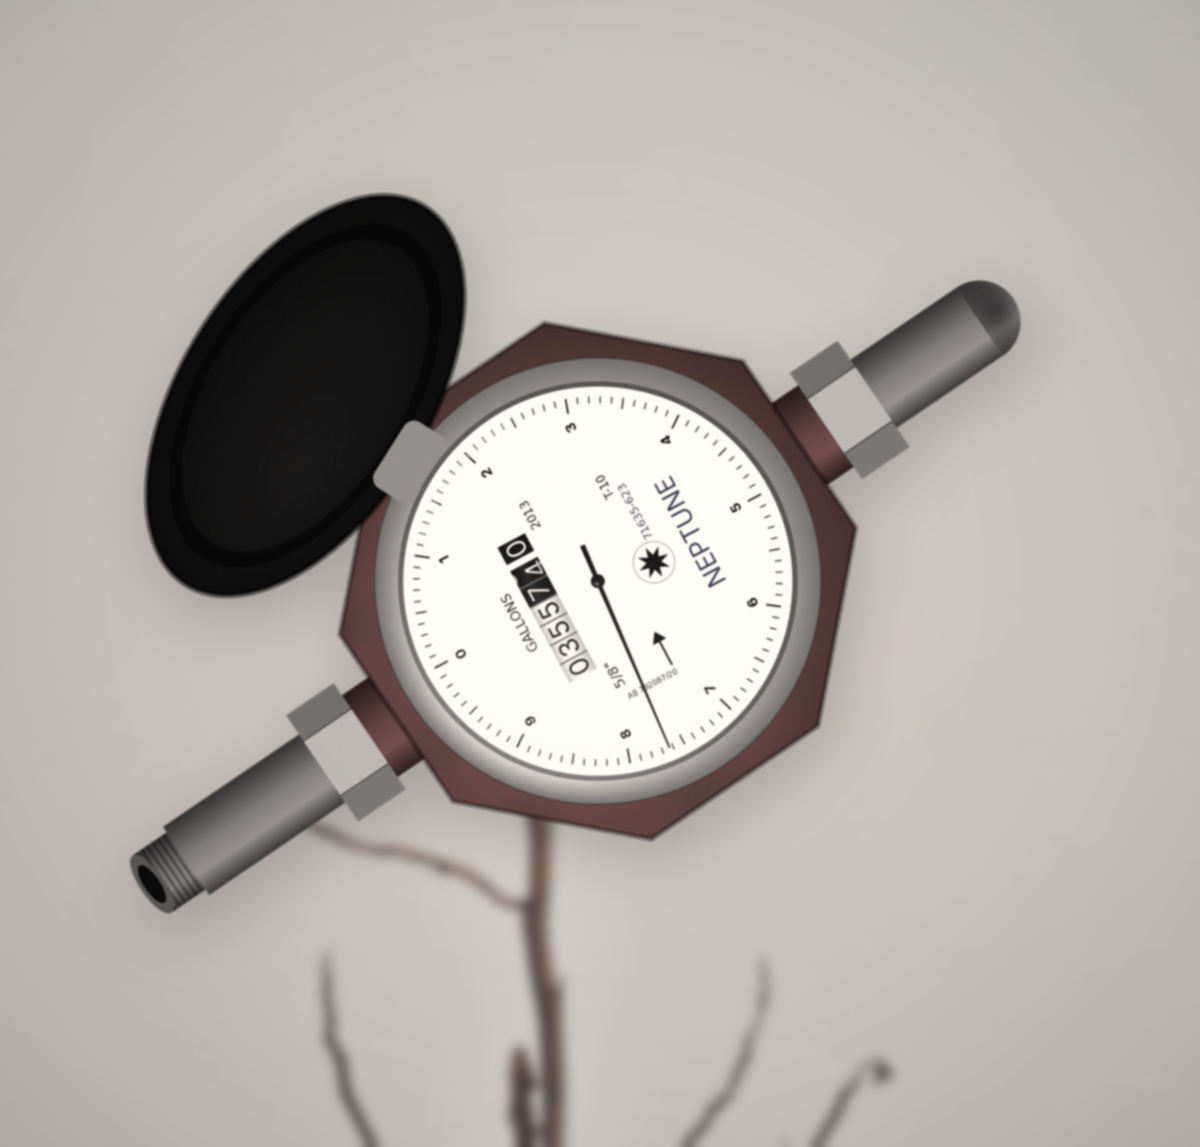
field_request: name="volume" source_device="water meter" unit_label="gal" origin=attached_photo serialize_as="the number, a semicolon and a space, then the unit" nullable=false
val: 355737.6; gal
